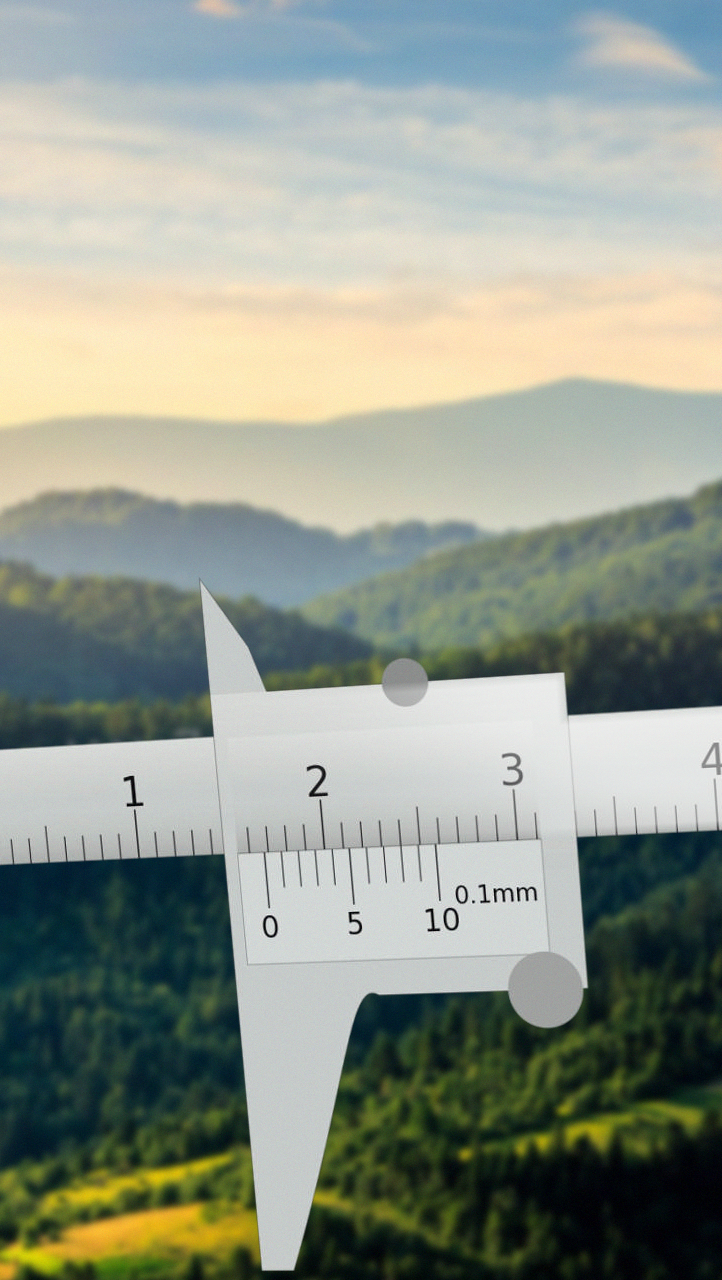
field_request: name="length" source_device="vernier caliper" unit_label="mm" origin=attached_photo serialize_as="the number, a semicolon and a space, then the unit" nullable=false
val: 16.8; mm
